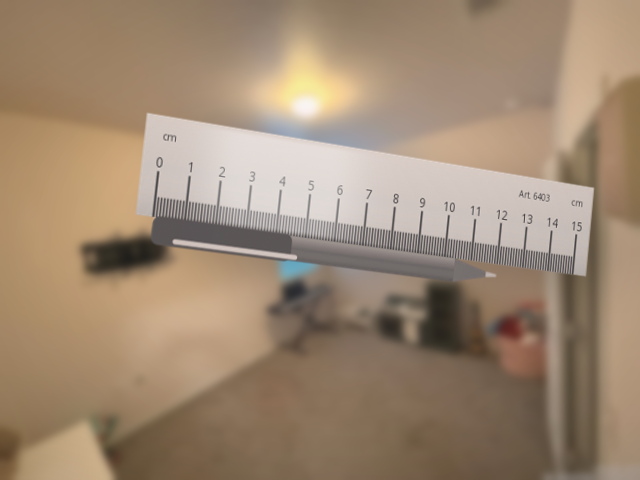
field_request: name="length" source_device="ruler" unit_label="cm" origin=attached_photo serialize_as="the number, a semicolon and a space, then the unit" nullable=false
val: 12; cm
